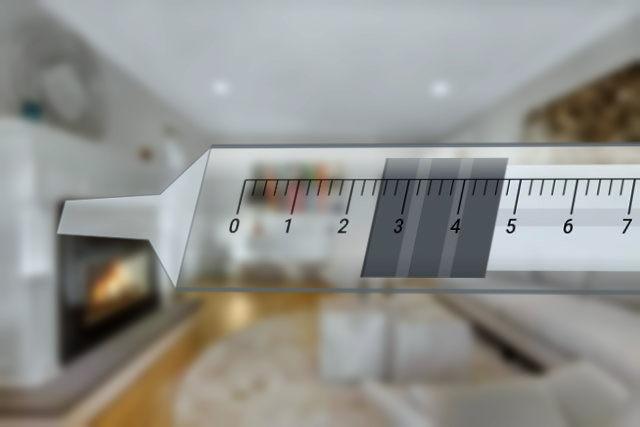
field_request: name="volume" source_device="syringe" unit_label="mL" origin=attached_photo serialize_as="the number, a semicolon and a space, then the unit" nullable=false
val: 2.5; mL
